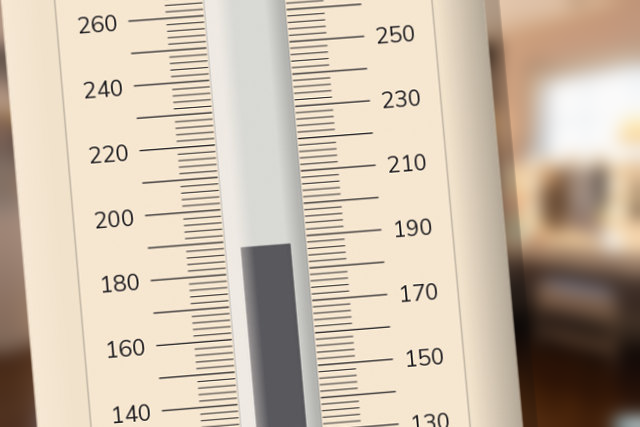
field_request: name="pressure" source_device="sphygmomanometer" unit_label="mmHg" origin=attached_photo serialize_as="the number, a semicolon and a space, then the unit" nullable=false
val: 188; mmHg
